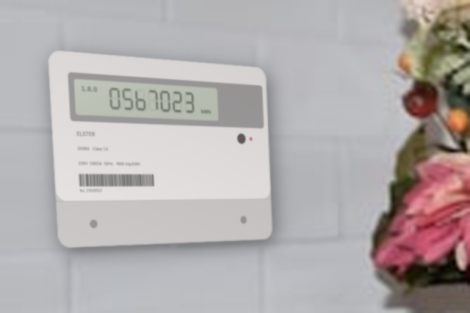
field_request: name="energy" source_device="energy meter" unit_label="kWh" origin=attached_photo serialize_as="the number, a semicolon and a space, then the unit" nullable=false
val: 567023; kWh
